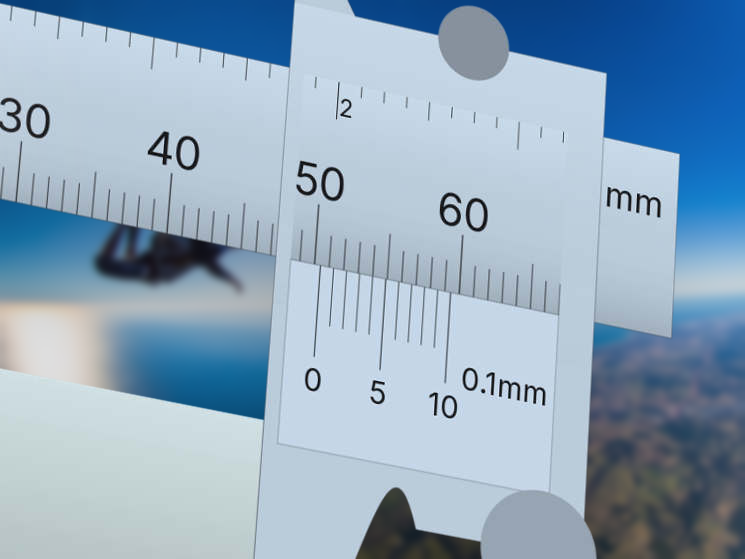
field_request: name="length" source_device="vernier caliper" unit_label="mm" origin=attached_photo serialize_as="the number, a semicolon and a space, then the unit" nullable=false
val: 50.4; mm
